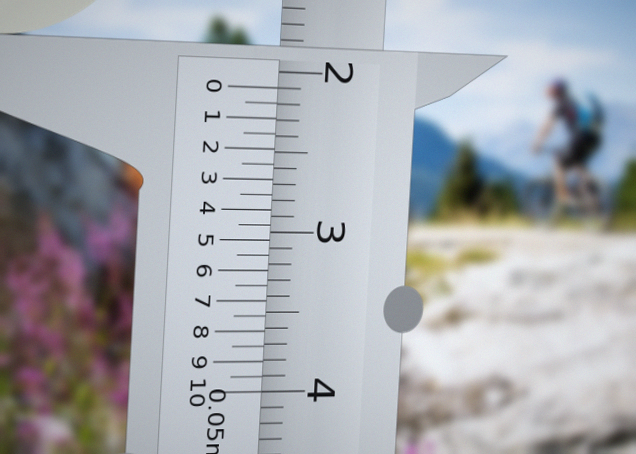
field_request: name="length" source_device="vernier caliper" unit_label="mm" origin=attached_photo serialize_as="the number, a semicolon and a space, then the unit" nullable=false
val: 21.0; mm
